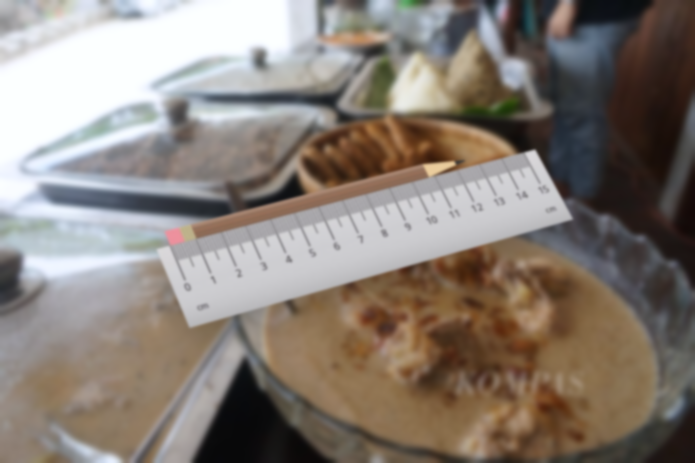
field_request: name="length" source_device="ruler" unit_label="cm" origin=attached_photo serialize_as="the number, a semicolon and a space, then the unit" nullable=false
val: 12.5; cm
